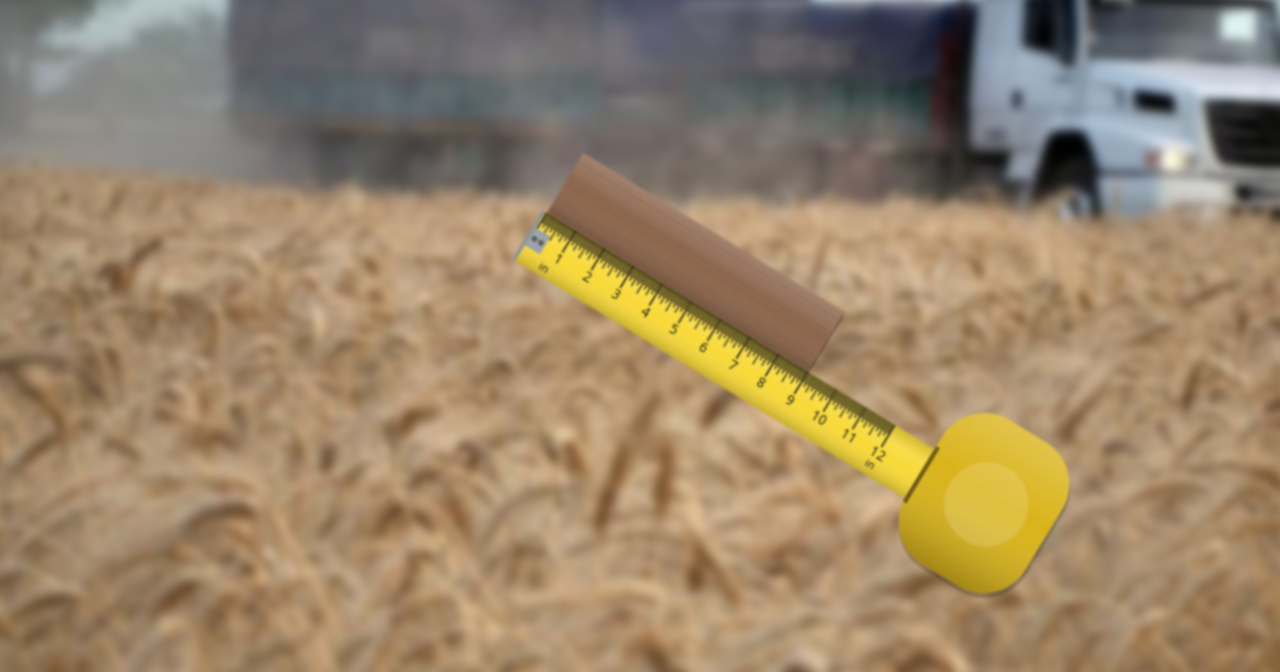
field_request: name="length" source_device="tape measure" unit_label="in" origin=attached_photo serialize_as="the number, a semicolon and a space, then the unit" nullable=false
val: 9; in
